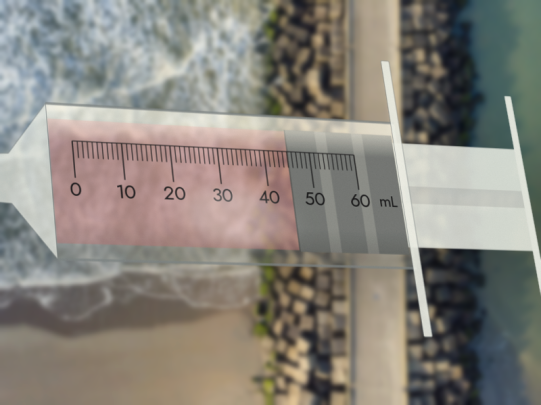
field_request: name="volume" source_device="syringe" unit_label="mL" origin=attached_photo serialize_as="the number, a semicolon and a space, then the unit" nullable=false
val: 45; mL
